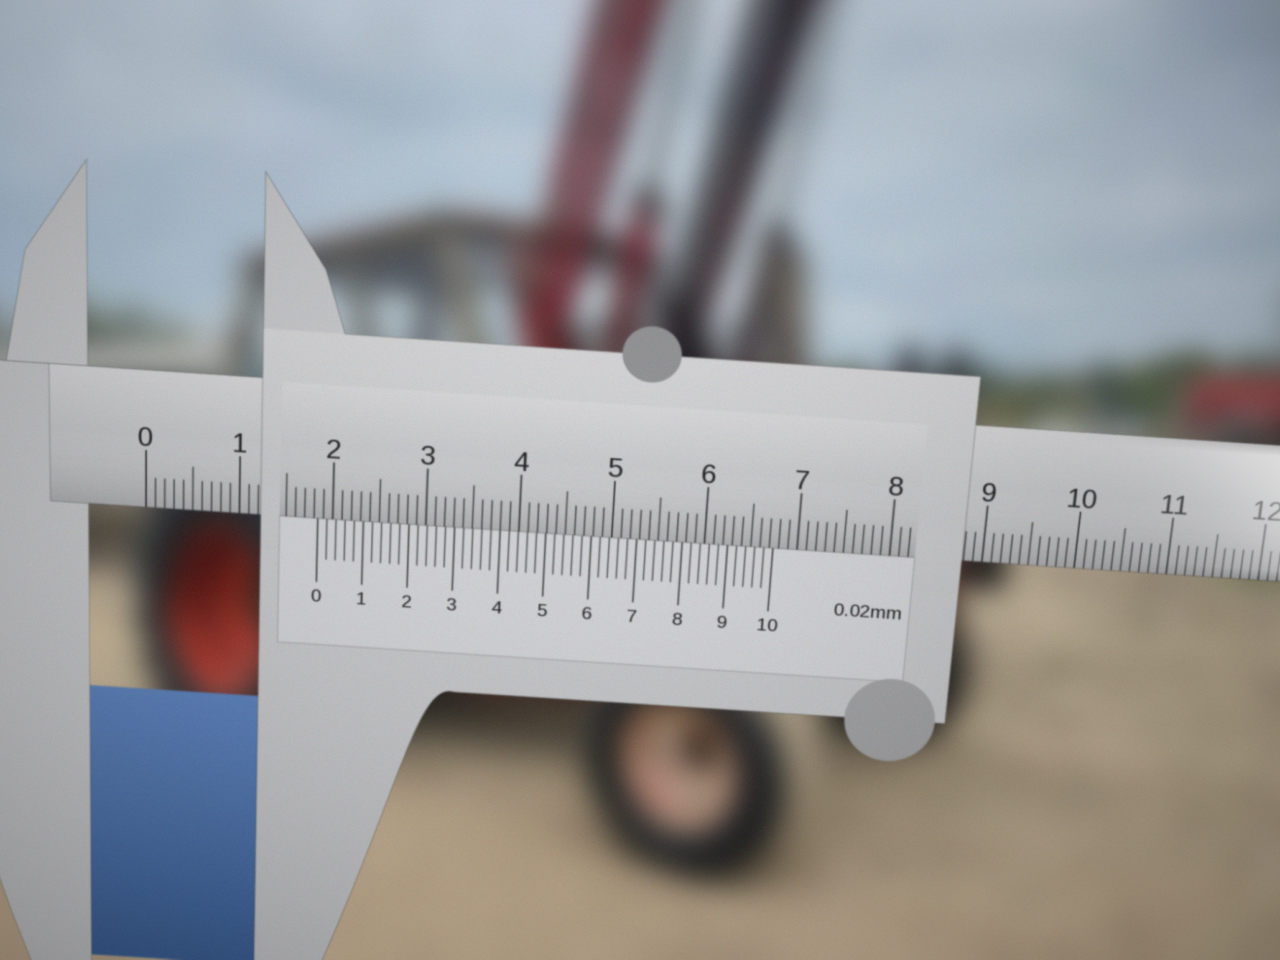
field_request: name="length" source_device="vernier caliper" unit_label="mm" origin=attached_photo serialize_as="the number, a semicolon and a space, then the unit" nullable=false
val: 18.4; mm
